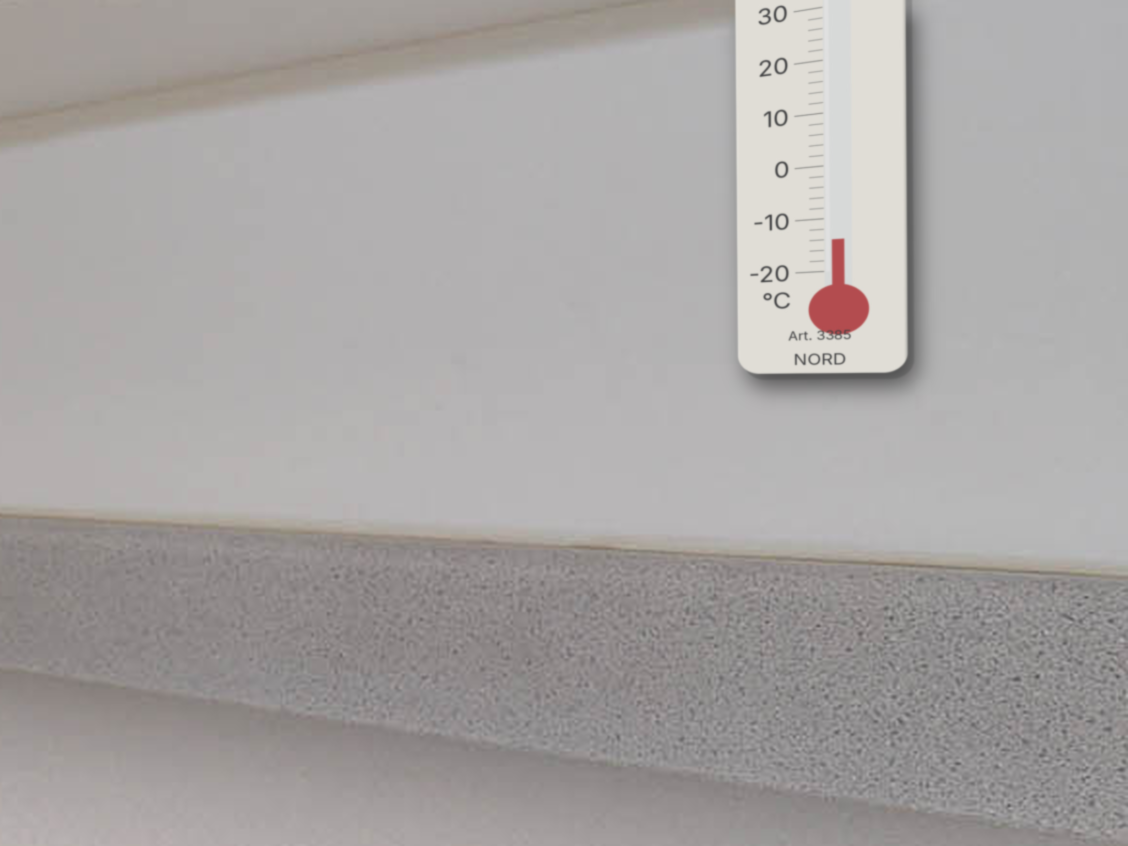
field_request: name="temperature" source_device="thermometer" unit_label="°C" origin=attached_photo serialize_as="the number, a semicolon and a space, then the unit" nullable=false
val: -14; °C
